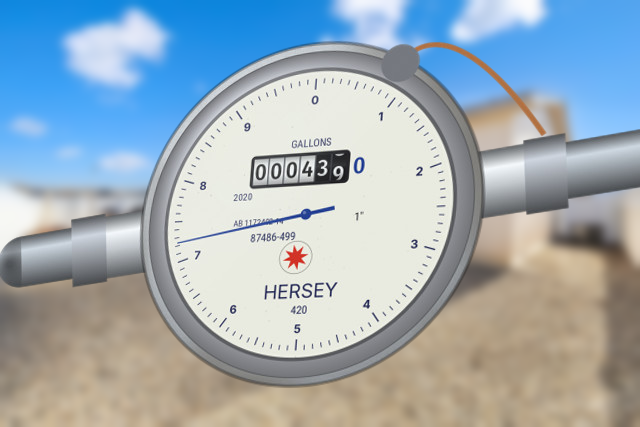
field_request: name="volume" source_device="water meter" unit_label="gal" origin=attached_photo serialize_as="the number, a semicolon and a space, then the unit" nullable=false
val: 4387.2; gal
